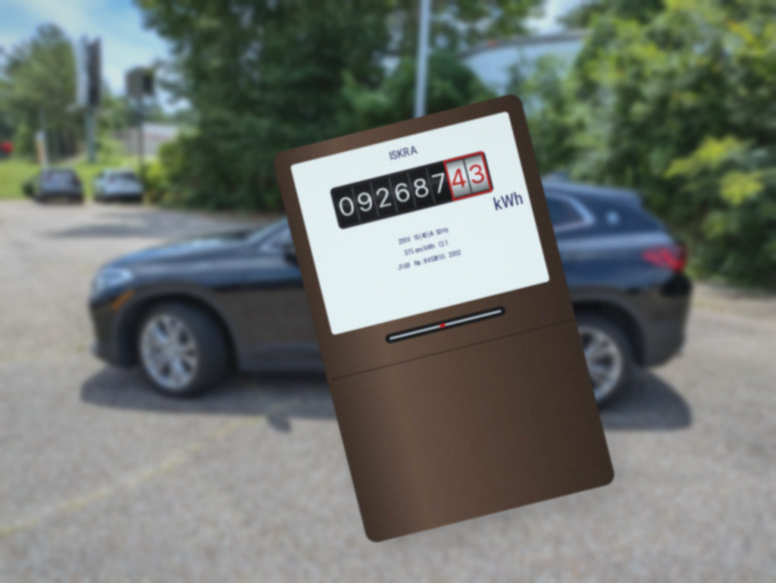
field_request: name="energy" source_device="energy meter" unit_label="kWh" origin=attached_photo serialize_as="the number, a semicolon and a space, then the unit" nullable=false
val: 92687.43; kWh
